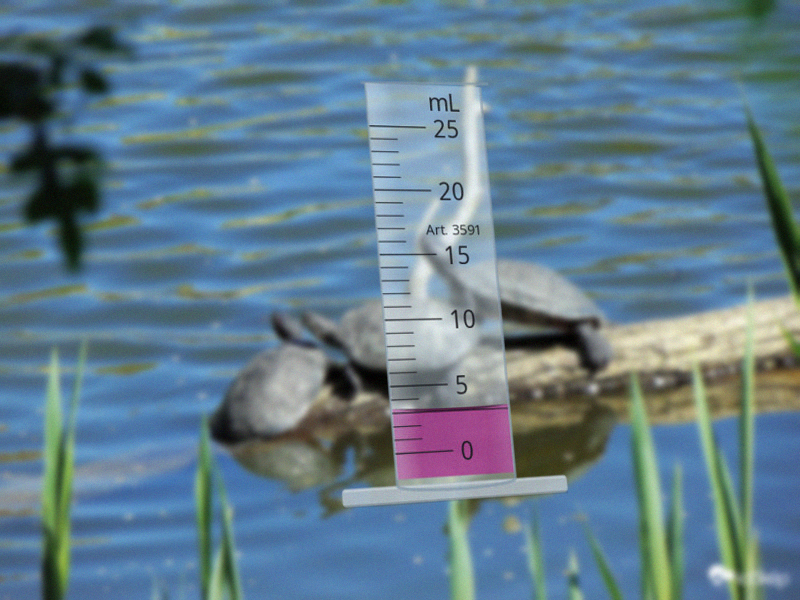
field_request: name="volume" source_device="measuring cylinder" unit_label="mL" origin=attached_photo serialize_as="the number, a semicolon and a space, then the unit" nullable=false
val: 3; mL
